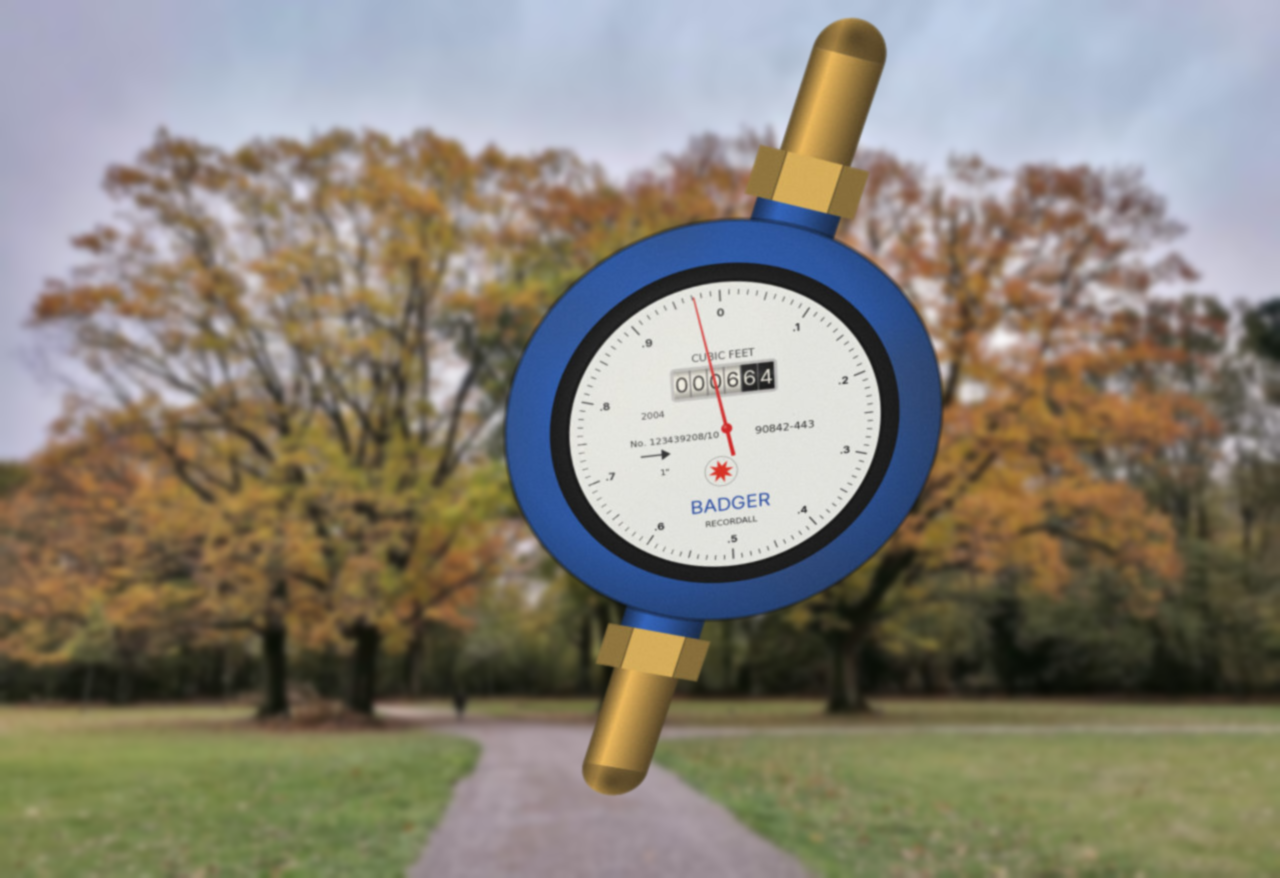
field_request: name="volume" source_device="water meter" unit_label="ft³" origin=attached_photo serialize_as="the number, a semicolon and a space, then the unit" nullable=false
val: 663.97; ft³
